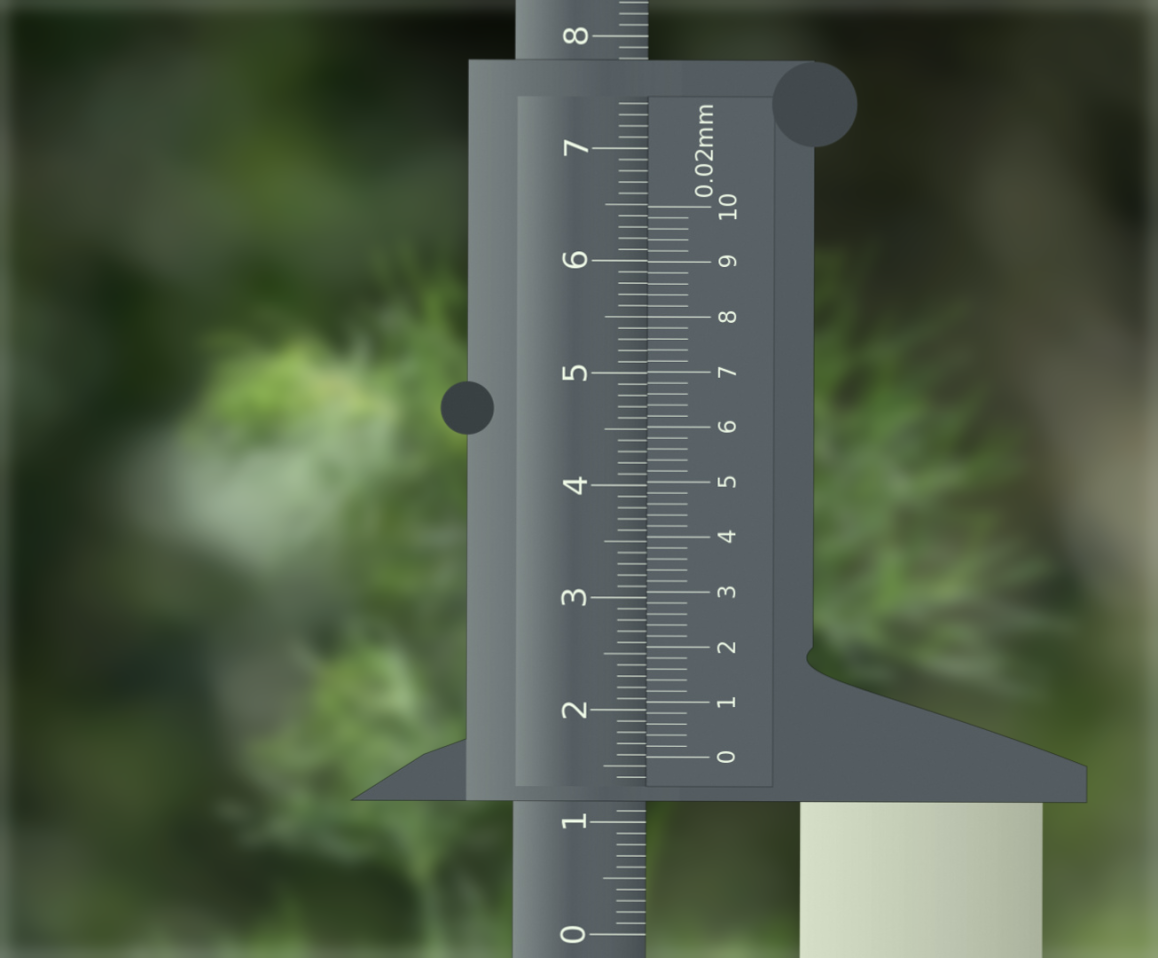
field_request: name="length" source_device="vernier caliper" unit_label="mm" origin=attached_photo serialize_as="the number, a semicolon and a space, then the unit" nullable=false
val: 15.8; mm
